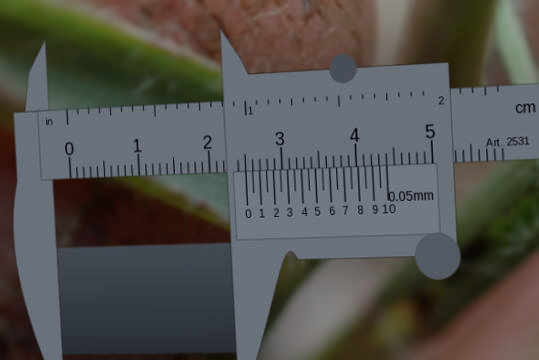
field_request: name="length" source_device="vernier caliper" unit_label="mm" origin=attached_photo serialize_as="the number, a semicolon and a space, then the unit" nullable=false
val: 25.0; mm
